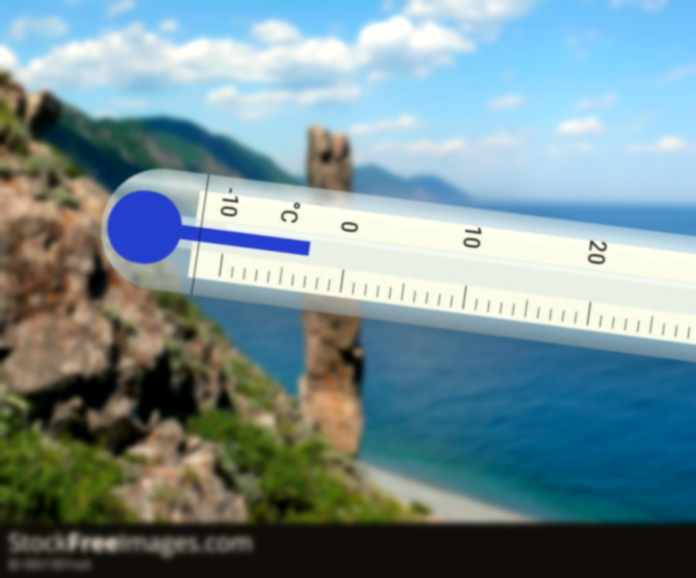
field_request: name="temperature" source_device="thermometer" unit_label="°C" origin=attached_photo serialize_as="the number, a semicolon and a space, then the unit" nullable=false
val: -3; °C
